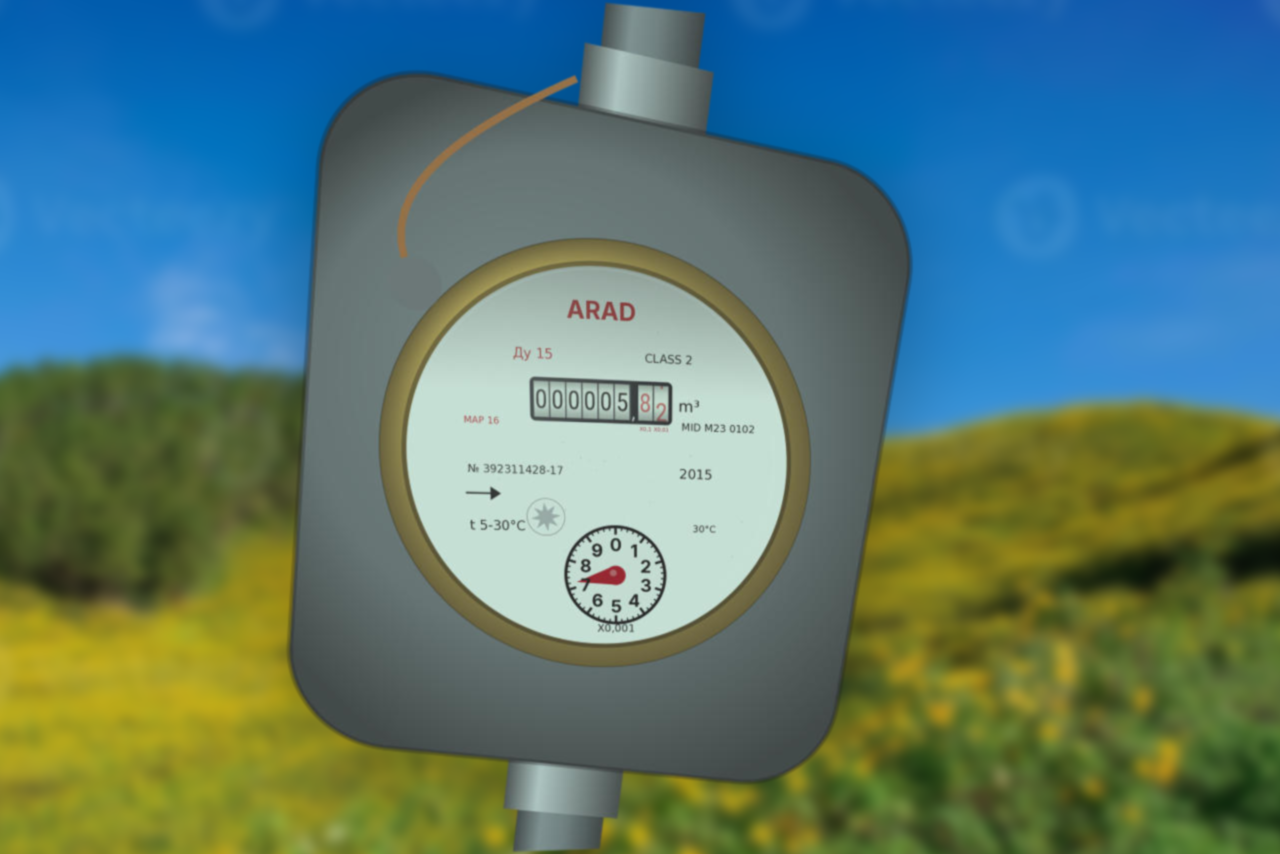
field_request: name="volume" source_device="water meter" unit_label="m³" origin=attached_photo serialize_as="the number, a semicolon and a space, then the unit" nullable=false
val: 5.817; m³
